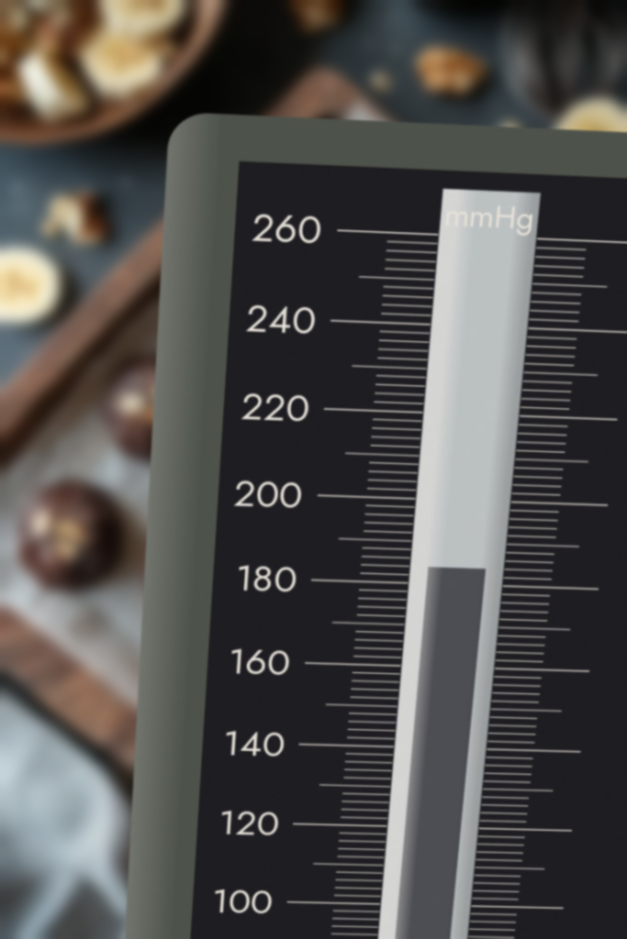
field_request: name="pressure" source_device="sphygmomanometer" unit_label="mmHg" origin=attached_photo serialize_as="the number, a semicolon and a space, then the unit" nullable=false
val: 184; mmHg
